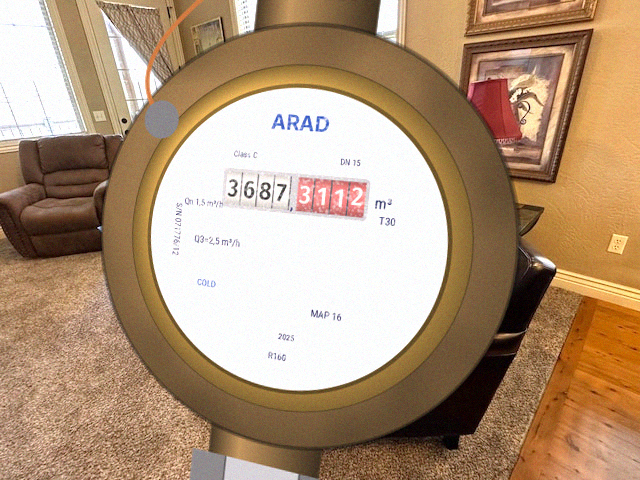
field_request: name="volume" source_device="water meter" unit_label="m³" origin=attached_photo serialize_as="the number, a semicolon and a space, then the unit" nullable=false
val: 3687.3112; m³
